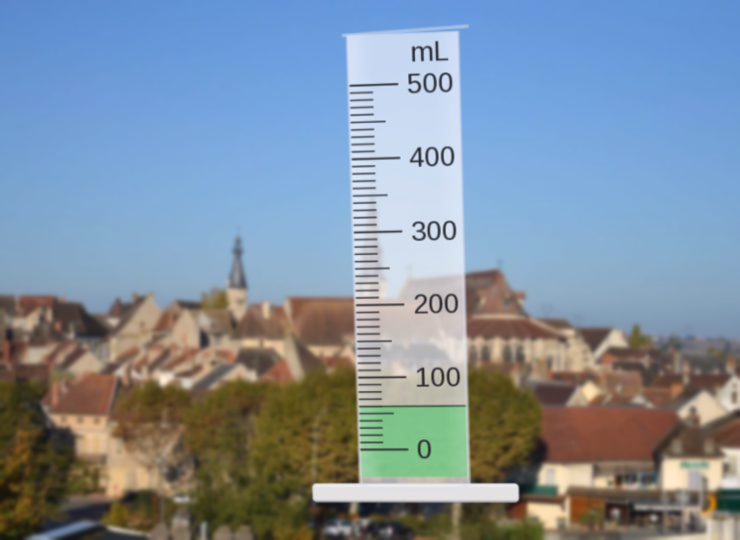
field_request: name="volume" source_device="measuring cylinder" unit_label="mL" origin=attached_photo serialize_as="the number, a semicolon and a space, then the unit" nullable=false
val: 60; mL
